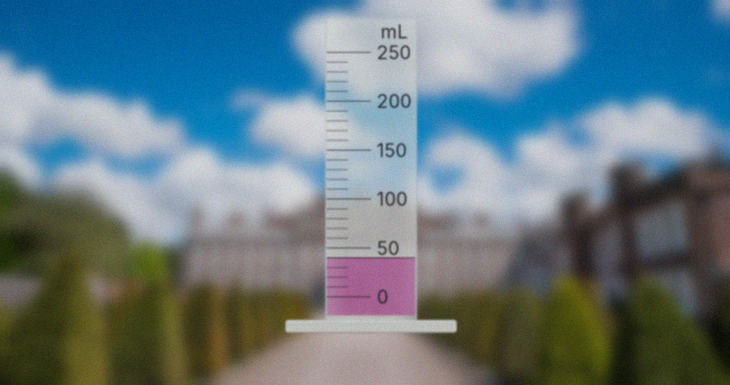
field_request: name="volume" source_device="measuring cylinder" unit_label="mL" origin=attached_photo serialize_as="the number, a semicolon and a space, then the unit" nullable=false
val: 40; mL
